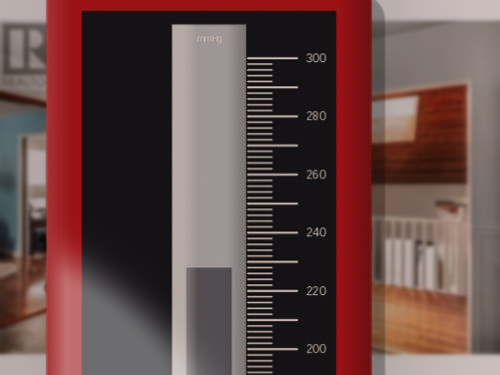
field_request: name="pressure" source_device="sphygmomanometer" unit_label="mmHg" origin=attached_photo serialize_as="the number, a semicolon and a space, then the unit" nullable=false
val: 228; mmHg
